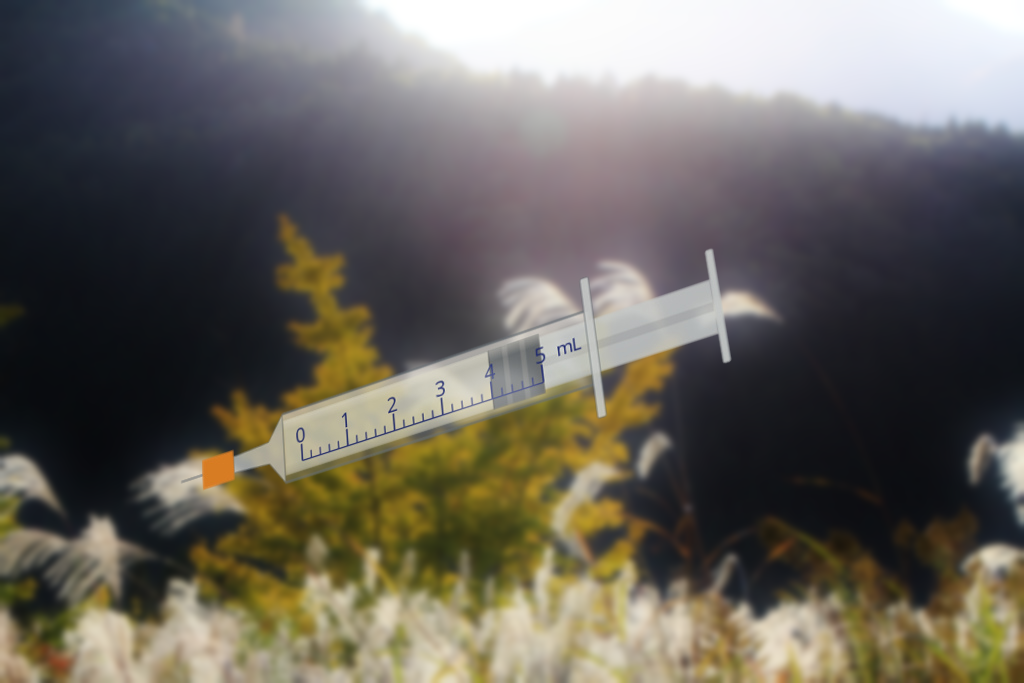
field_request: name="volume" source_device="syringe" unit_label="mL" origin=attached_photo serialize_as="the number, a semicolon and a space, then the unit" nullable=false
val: 4; mL
